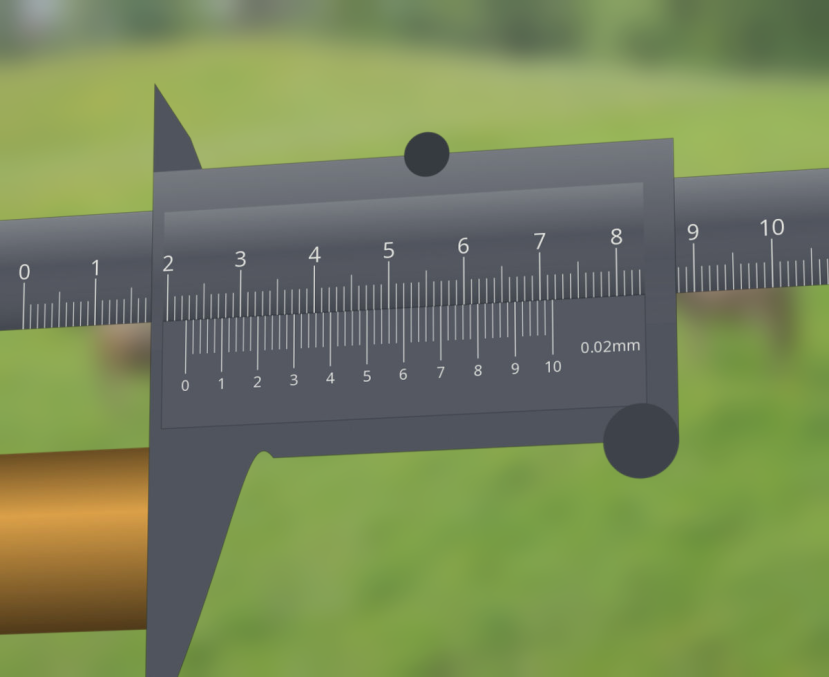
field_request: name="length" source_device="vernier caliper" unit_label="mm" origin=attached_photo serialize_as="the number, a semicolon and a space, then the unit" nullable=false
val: 22.6; mm
